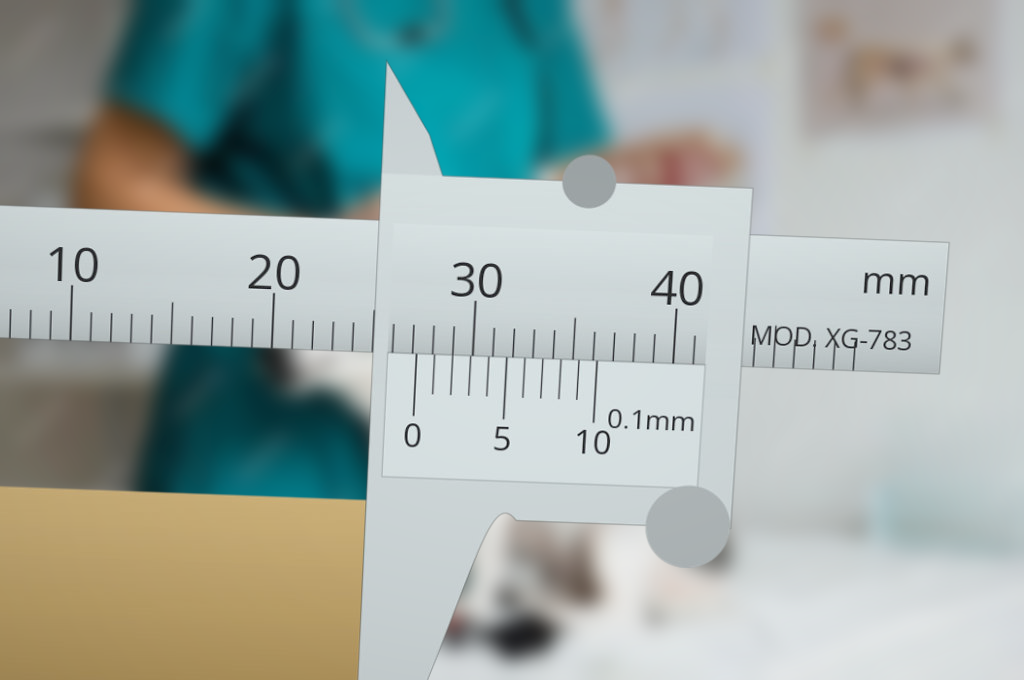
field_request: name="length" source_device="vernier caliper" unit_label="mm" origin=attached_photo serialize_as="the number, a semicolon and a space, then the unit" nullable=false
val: 27.2; mm
